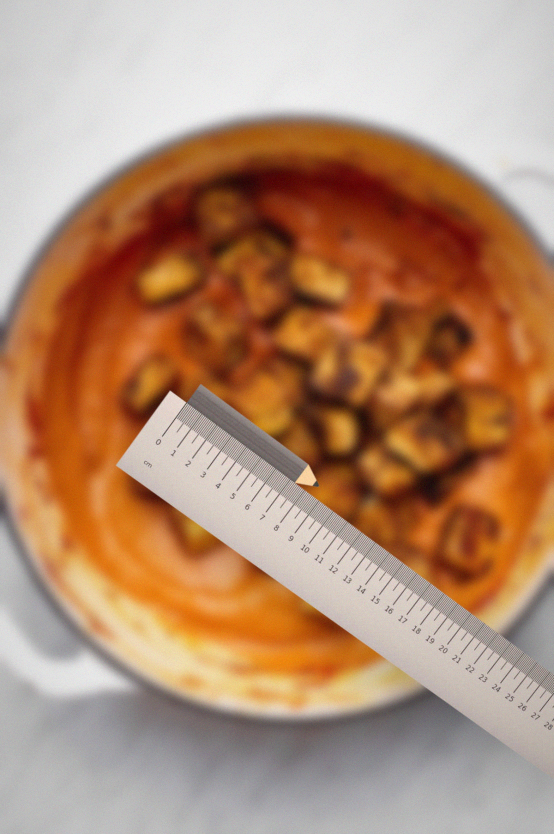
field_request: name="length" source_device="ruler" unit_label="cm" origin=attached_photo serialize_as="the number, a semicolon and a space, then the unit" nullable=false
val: 8.5; cm
